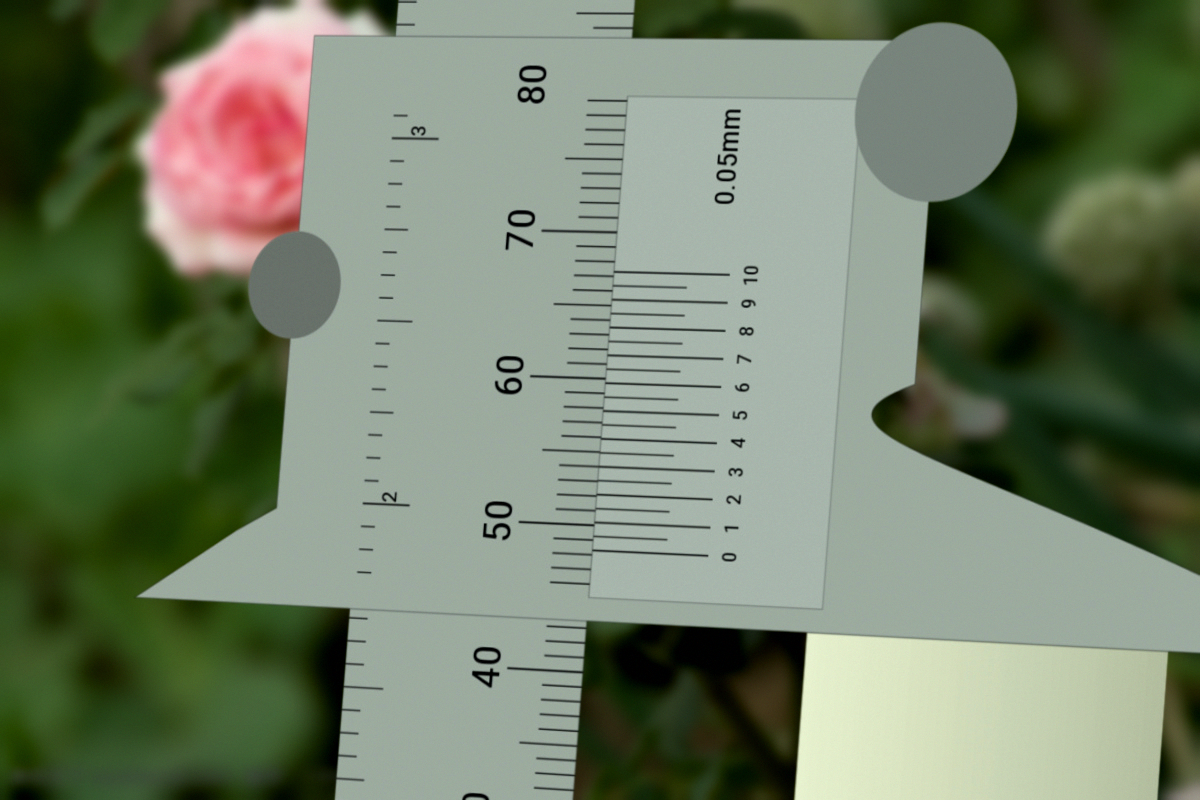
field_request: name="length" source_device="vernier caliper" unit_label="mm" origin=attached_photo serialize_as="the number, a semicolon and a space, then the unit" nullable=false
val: 48.3; mm
